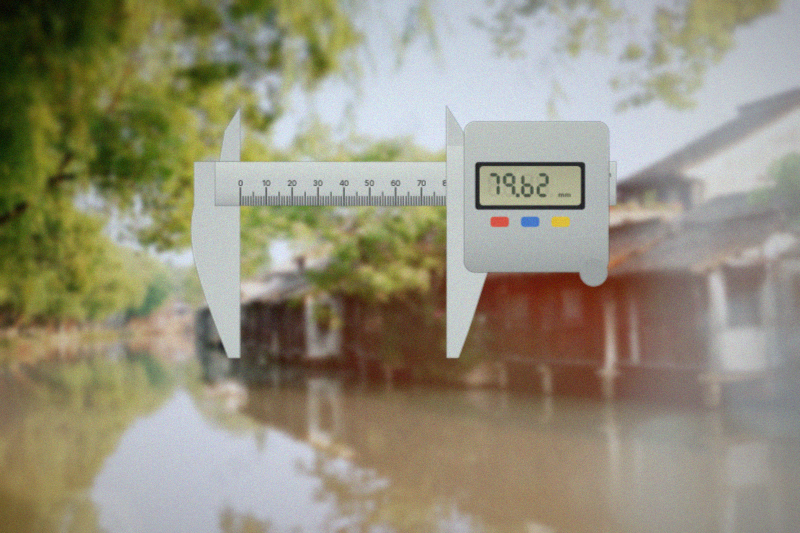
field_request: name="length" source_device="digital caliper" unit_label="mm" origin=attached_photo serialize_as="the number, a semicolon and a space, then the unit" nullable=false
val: 79.62; mm
